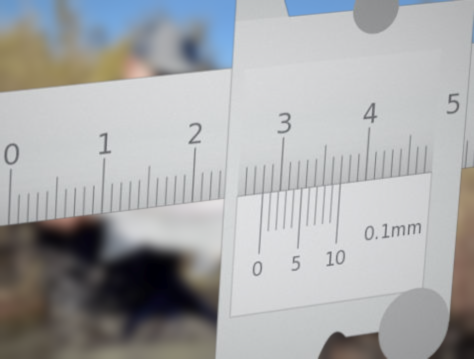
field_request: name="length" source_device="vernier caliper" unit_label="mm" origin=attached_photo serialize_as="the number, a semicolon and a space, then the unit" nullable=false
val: 28.0; mm
